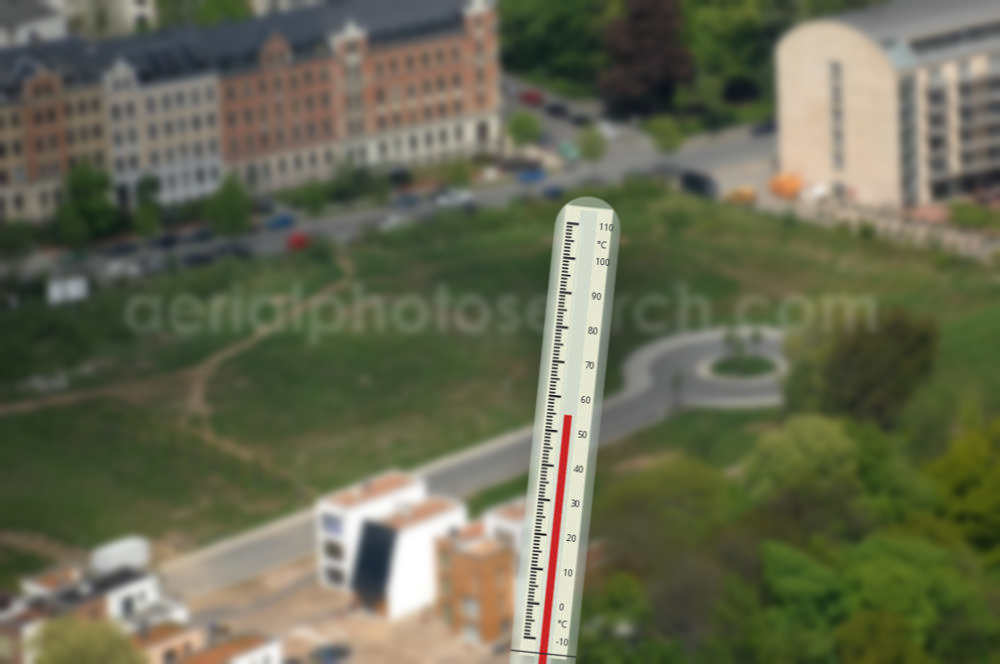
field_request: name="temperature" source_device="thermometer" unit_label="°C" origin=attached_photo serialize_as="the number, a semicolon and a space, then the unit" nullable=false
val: 55; °C
